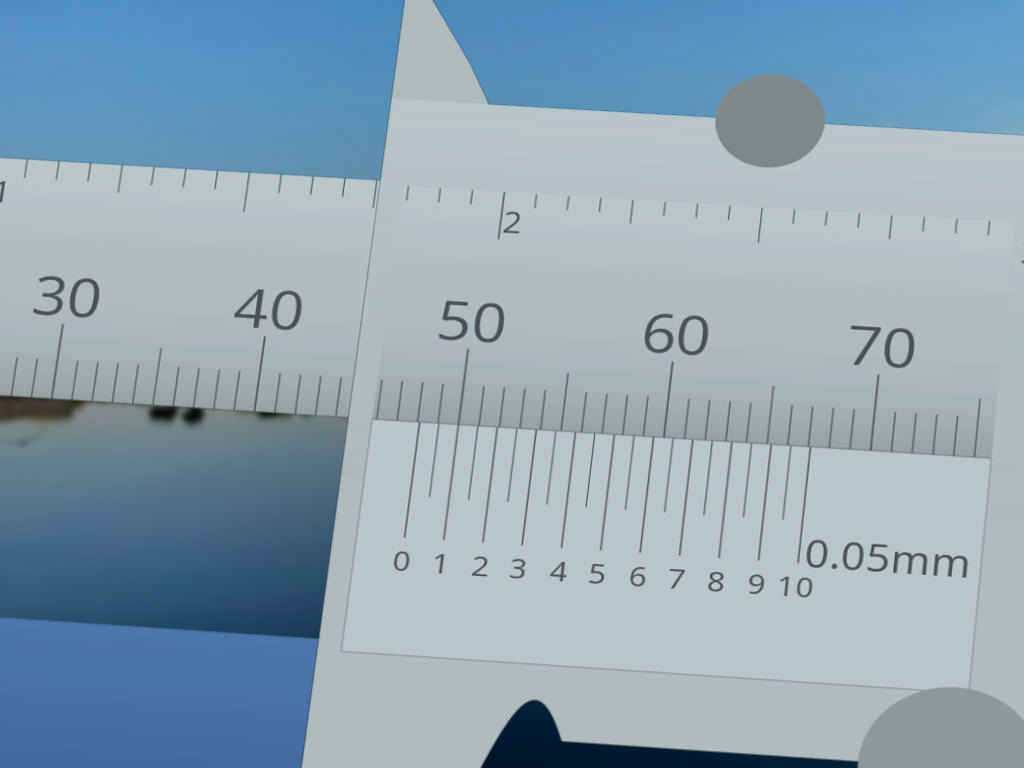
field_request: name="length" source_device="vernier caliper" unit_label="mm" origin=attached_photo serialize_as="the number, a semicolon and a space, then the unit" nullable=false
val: 48.1; mm
